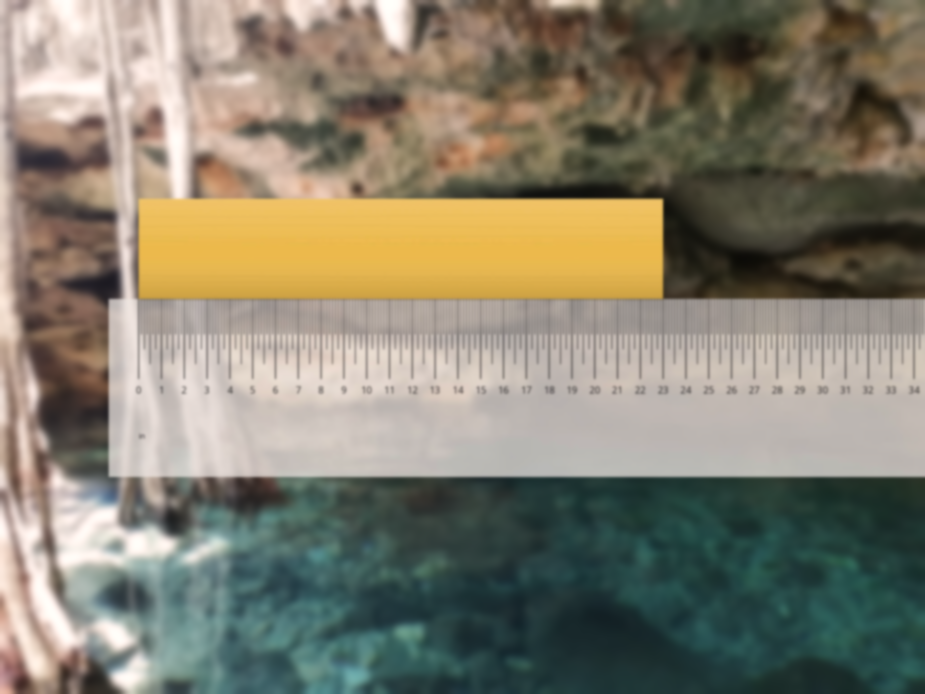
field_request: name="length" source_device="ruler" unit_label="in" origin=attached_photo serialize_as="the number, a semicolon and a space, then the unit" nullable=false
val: 23; in
